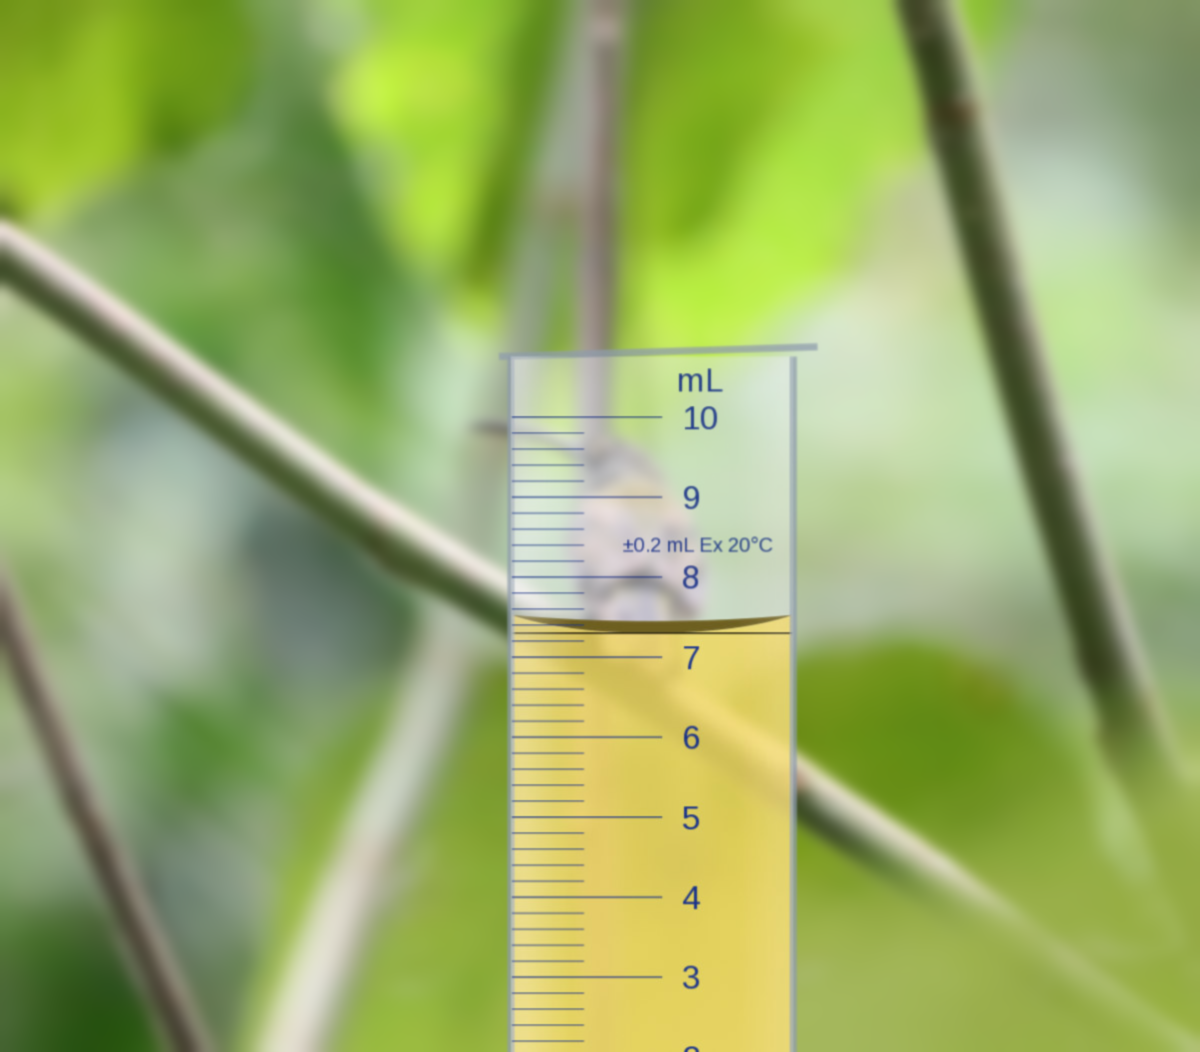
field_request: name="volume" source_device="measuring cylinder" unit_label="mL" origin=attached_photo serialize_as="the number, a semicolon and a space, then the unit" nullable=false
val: 7.3; mL
